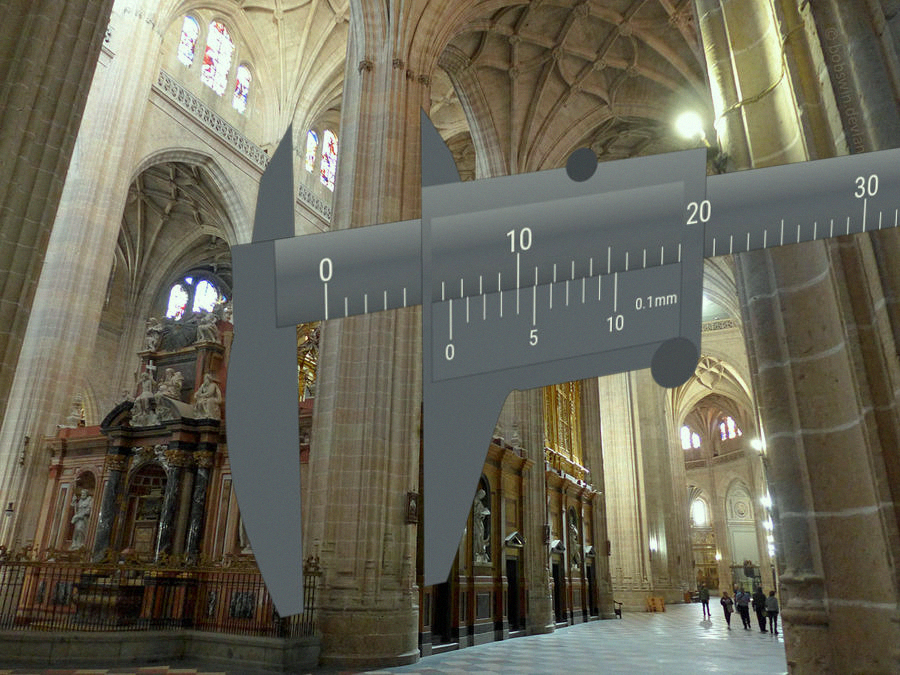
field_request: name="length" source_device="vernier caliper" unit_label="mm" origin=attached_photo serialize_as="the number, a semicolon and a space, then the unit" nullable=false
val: 6.4; mm
